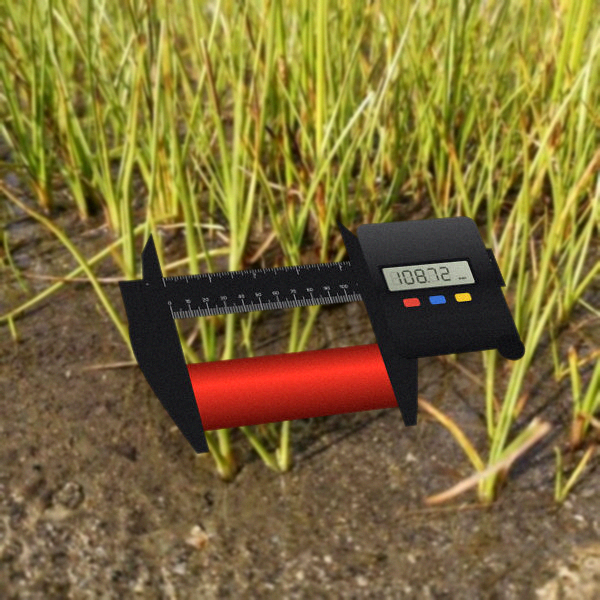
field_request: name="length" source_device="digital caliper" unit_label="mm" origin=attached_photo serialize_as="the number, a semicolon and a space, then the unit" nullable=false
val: 108.72; mm
